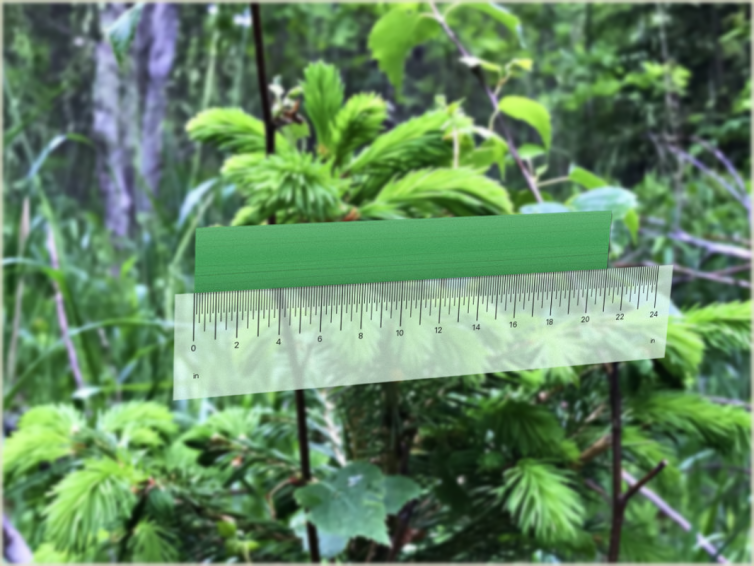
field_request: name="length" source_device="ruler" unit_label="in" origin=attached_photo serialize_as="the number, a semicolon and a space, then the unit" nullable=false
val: 21; in
